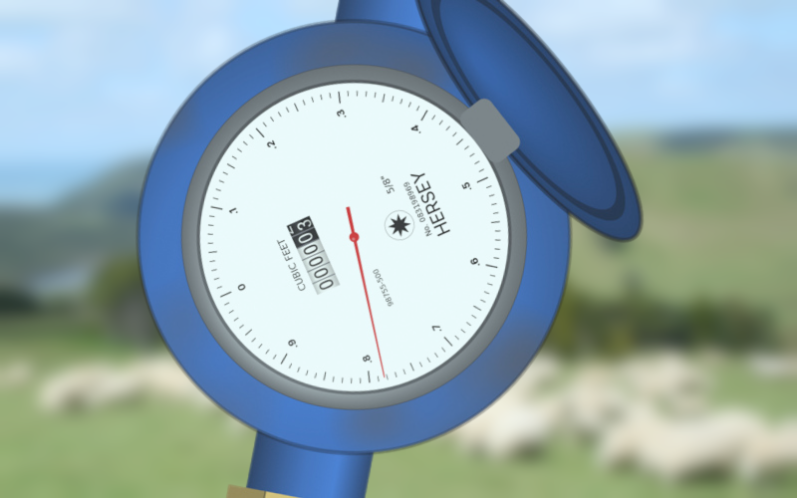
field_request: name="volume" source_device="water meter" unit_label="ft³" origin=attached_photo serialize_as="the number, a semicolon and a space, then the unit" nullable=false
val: 2.78; ft³
